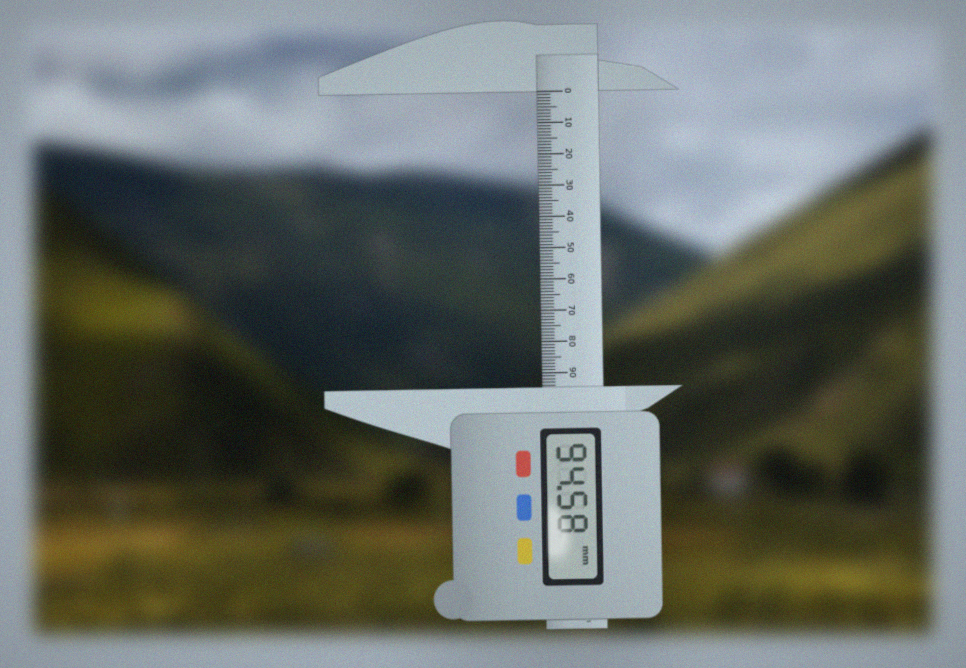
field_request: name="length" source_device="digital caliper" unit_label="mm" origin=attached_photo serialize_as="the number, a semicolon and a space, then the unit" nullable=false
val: 94.58; mm
